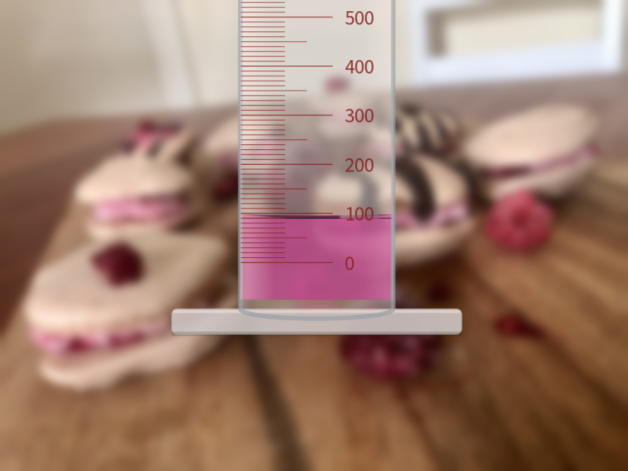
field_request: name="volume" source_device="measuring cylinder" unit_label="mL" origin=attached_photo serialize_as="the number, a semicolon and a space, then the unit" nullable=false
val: 90; mL
